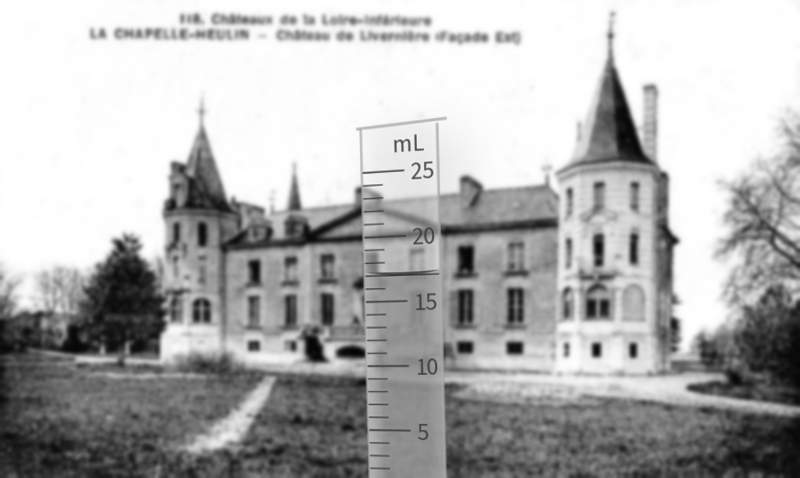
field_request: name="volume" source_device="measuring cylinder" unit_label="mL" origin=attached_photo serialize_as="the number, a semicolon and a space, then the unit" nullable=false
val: 17; mL
